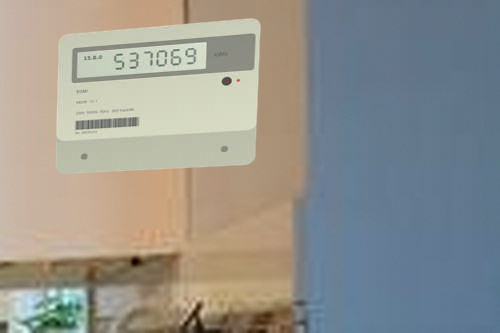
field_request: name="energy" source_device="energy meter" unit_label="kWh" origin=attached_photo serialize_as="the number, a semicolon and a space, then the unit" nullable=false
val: 537069; kWh
